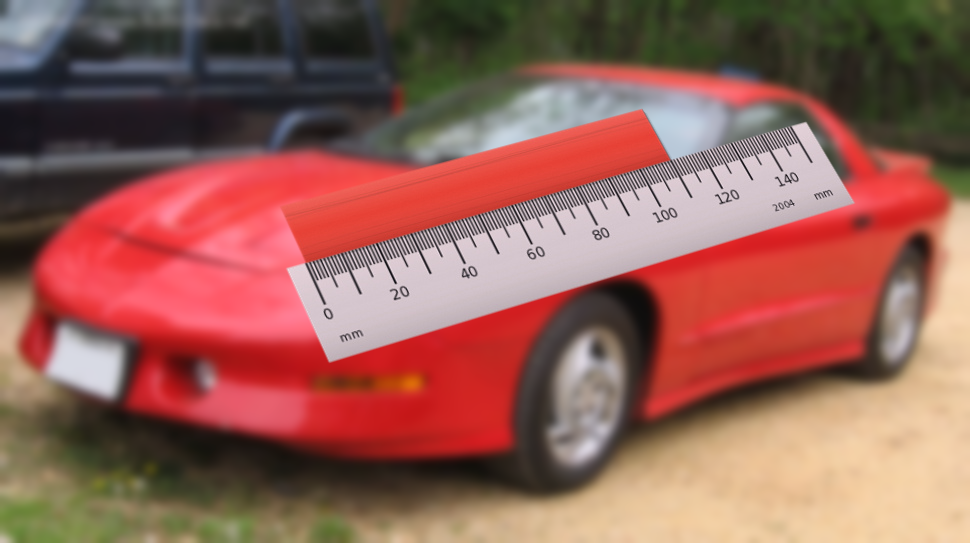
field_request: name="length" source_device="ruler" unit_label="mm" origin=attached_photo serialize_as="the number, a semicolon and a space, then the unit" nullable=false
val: 110; mm
